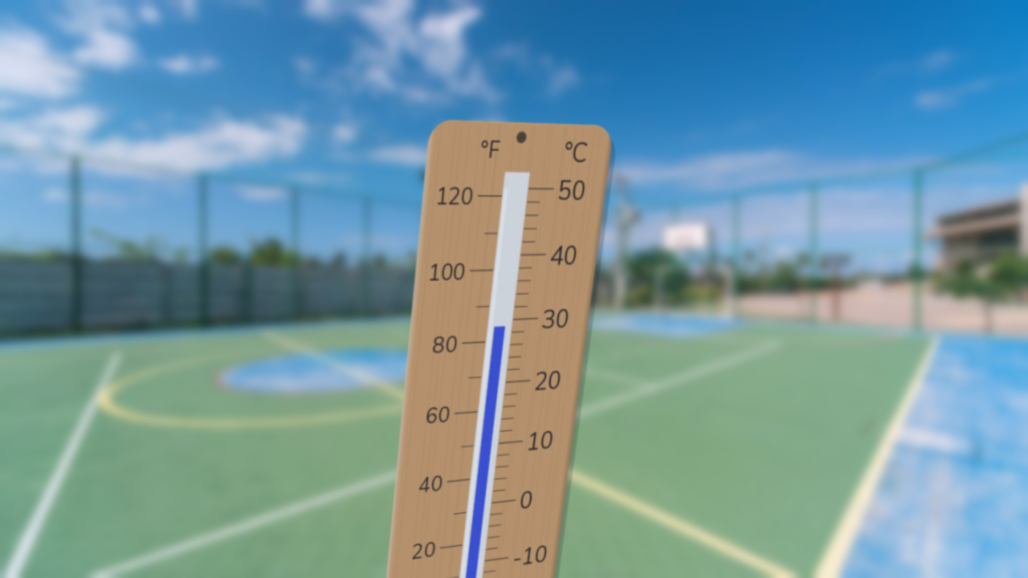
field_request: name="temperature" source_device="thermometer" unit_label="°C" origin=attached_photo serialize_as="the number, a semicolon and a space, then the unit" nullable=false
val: 29; °C
